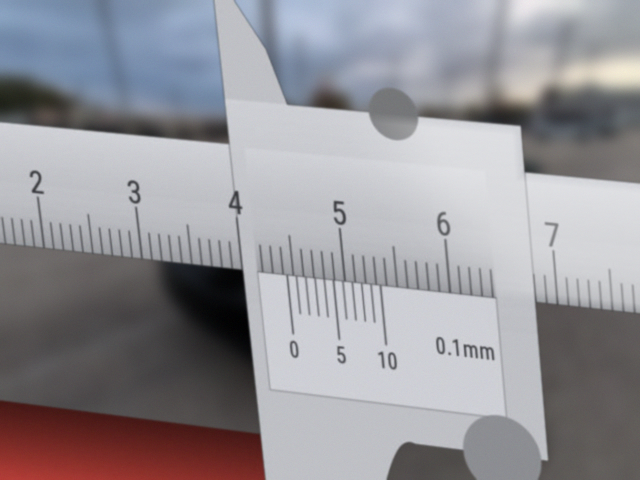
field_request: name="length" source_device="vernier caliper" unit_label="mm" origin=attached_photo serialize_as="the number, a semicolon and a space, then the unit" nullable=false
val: 44.4; mm
